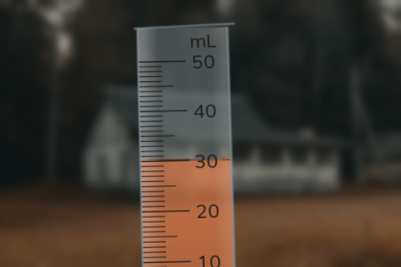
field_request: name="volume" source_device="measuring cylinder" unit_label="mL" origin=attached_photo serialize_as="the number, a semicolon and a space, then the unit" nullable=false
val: 30; mL
